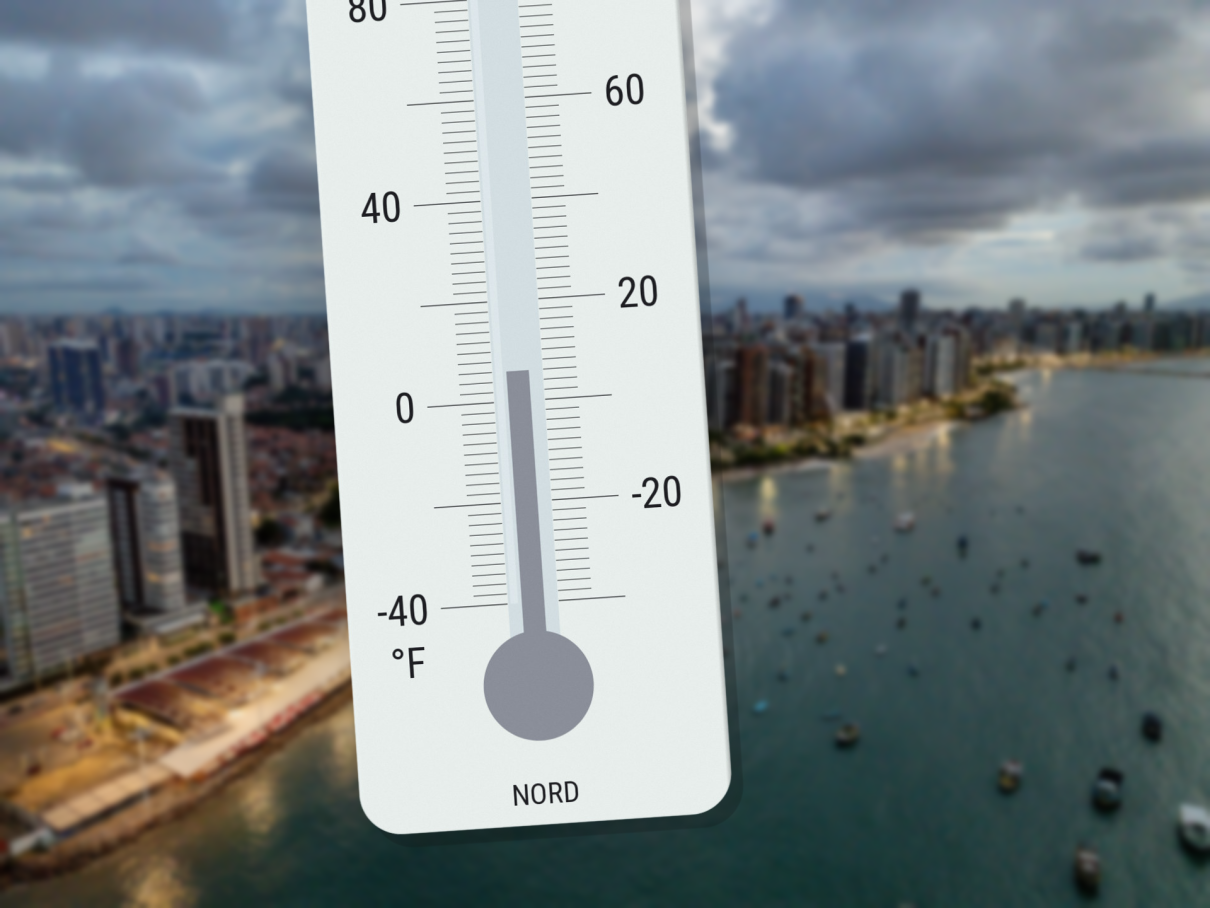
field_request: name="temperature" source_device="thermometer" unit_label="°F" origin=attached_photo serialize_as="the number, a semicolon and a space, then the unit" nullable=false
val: 6; °F
